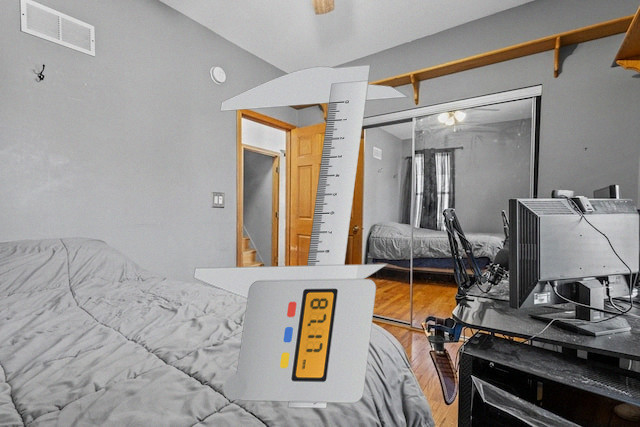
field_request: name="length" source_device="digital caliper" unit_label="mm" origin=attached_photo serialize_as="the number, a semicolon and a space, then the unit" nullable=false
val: 87.17; mm
